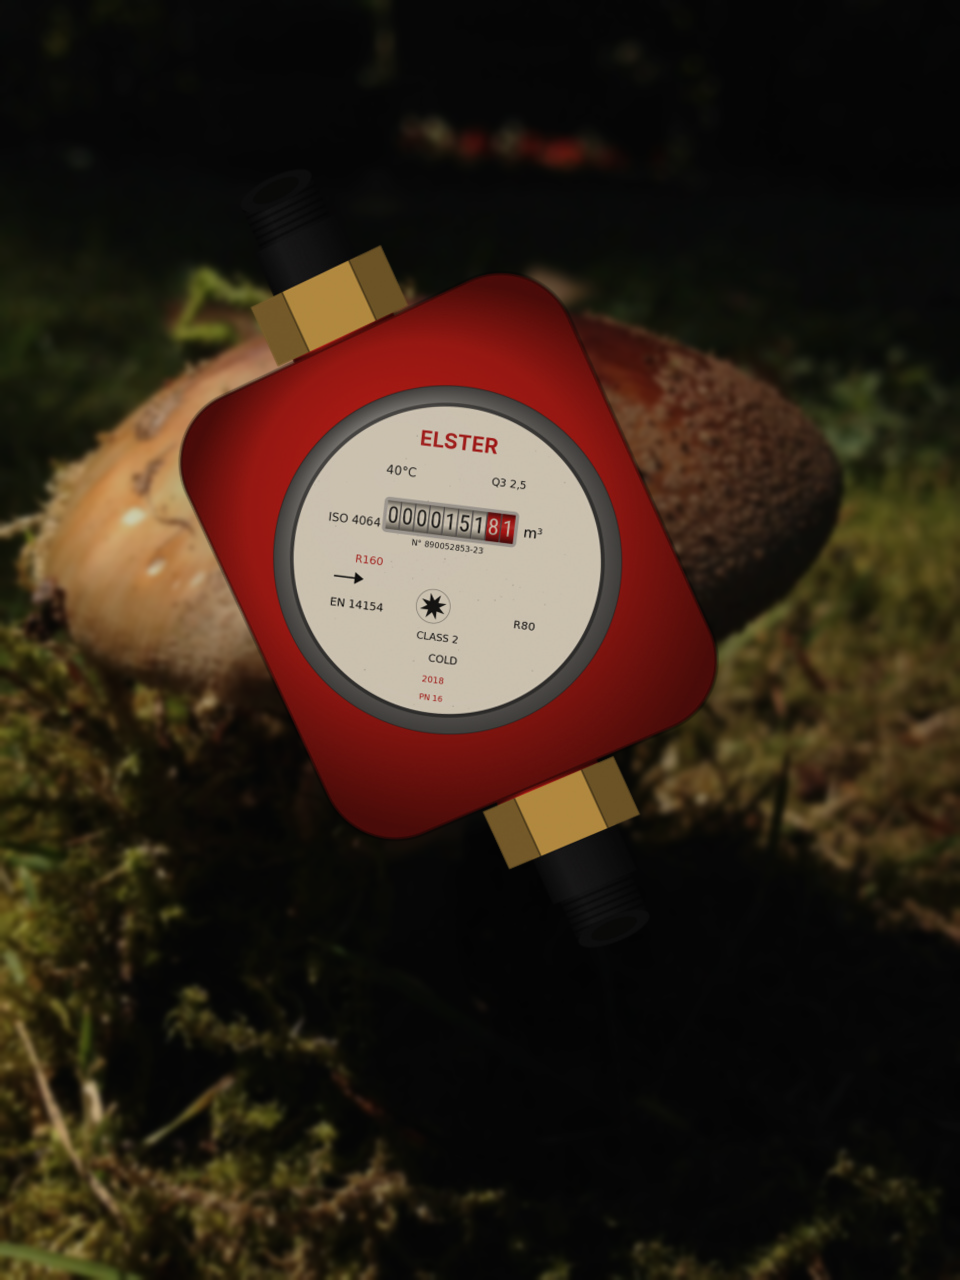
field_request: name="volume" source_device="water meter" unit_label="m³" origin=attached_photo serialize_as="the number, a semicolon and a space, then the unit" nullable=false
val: 151.81; m³
